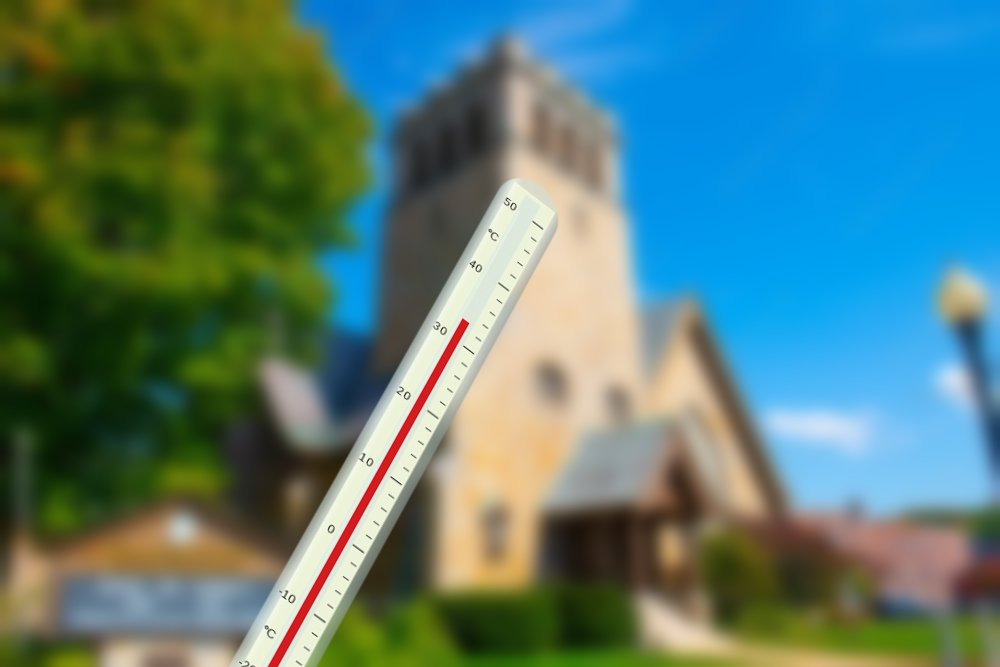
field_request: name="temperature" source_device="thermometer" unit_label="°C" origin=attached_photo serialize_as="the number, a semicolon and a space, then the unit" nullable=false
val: 33; °C
